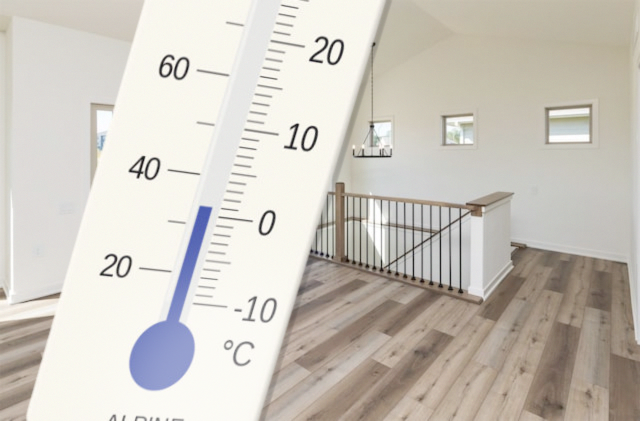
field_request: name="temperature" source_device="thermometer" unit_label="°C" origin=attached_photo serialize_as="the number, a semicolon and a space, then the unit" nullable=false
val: 1; °C
